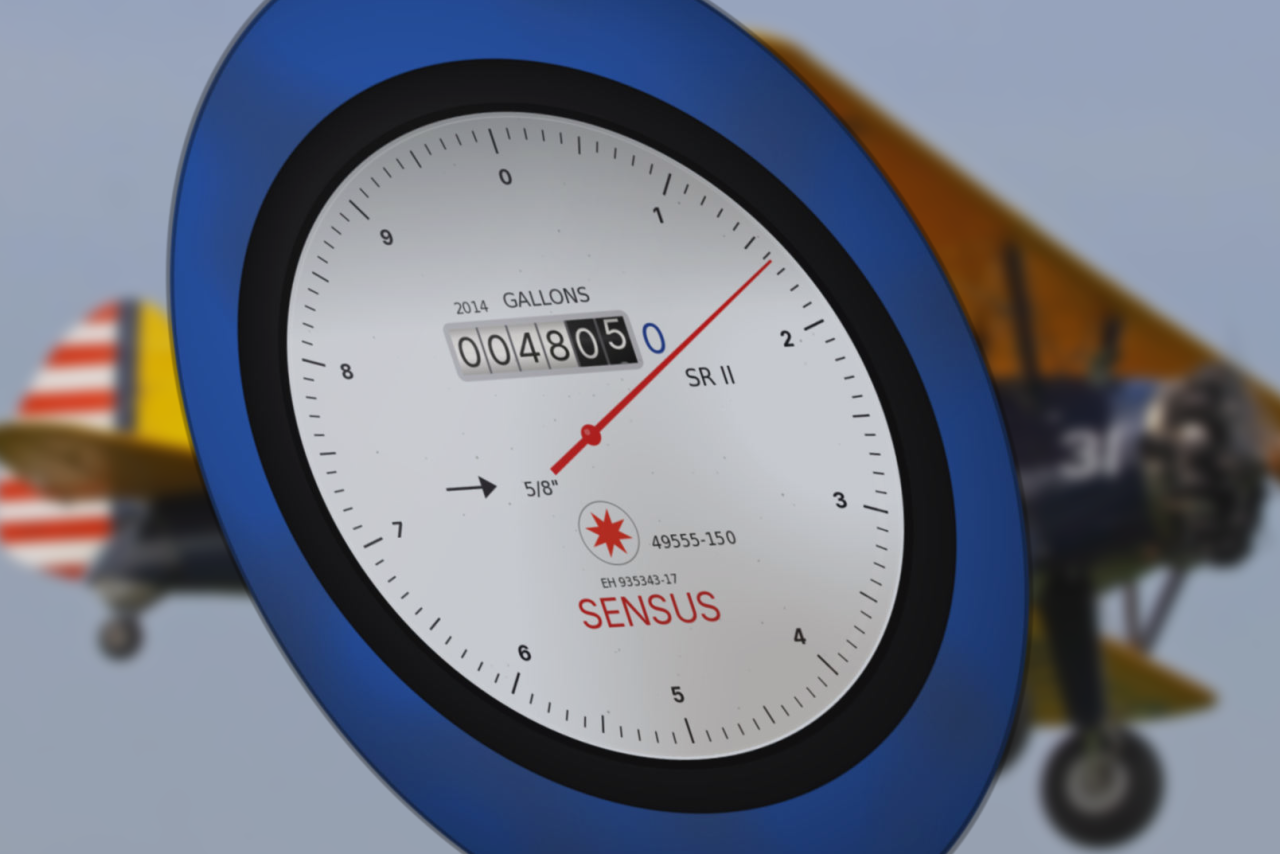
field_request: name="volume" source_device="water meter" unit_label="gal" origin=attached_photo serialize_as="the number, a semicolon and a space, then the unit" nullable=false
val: 48051.6; gal
